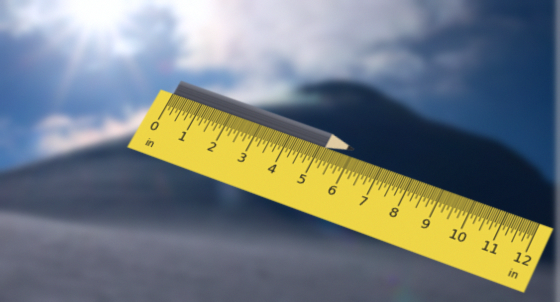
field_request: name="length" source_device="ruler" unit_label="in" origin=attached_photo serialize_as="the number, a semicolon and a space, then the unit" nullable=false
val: 6; in
